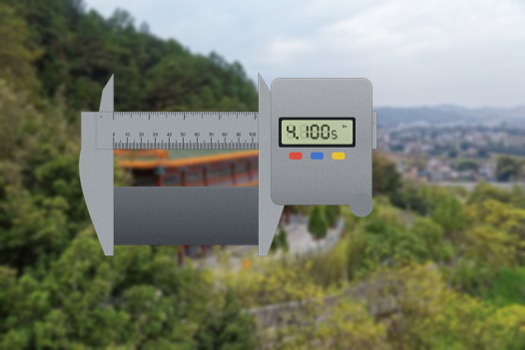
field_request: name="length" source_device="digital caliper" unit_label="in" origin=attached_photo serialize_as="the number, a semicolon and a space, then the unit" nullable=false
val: 4.1005; in
